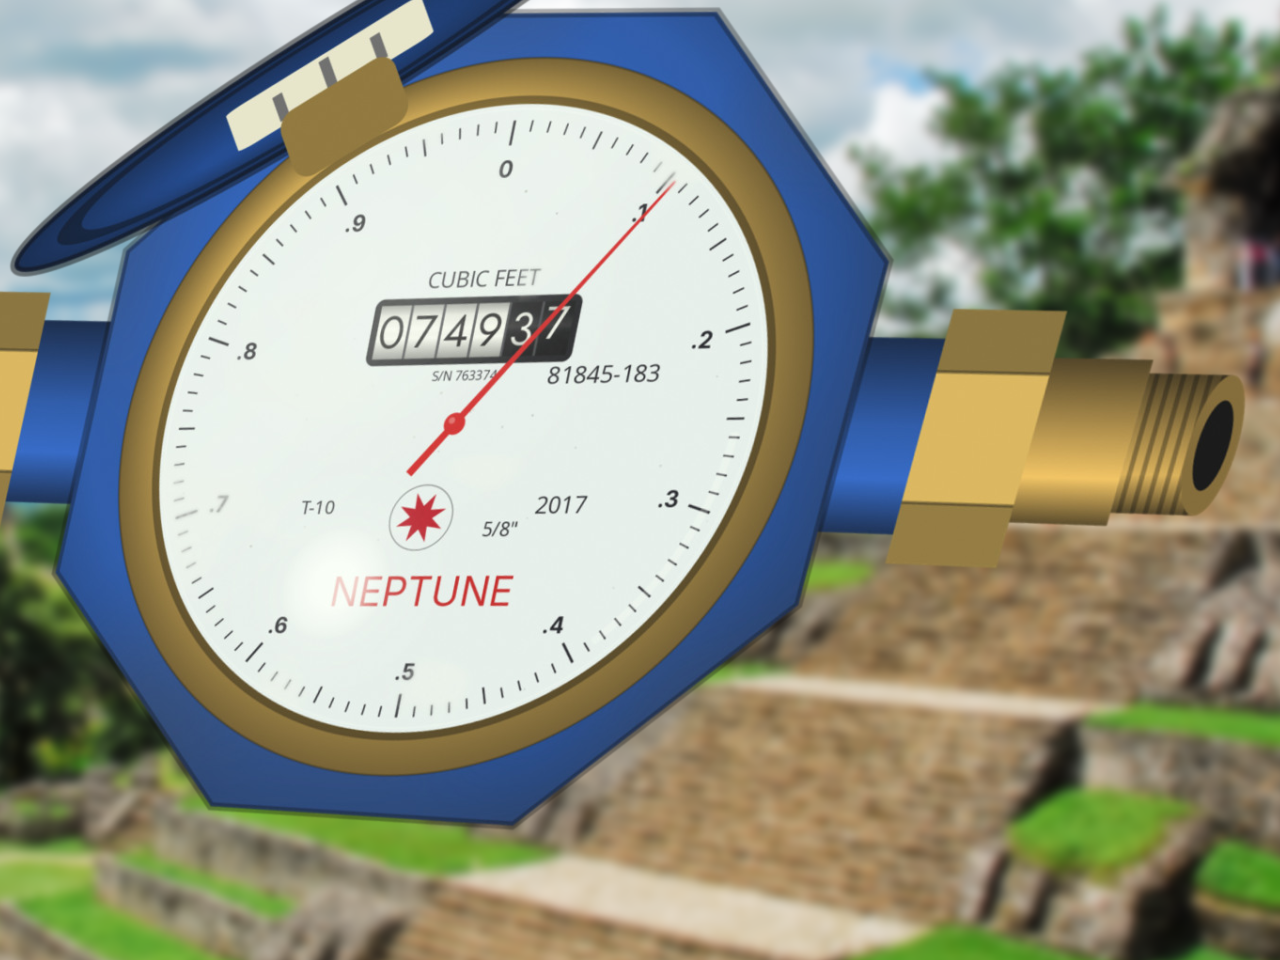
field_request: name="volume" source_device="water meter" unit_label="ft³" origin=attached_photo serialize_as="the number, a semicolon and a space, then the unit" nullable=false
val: 74937.10; ft³
